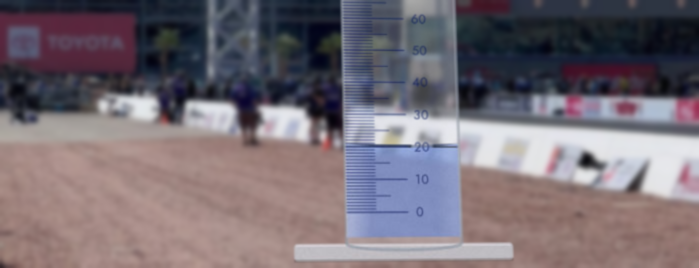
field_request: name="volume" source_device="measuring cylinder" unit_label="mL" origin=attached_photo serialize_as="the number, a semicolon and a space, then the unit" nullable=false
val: 20; mL
